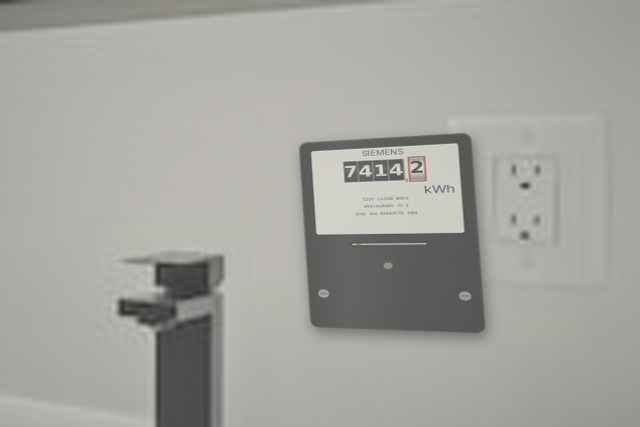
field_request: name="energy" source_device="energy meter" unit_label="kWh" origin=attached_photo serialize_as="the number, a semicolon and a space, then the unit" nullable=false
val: 7414.2; kWh
